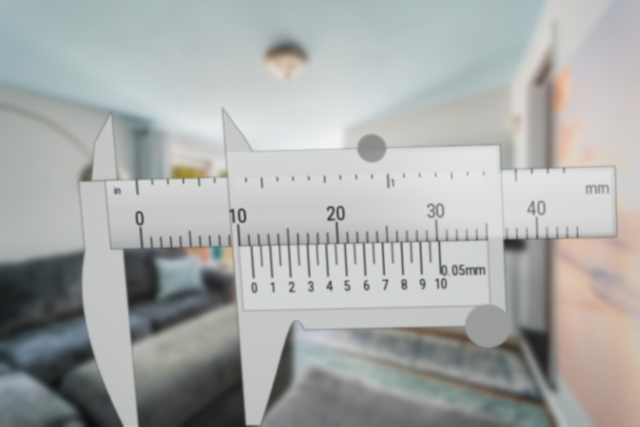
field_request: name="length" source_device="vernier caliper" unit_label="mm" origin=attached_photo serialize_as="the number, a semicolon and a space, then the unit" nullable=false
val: 11.2; mm
